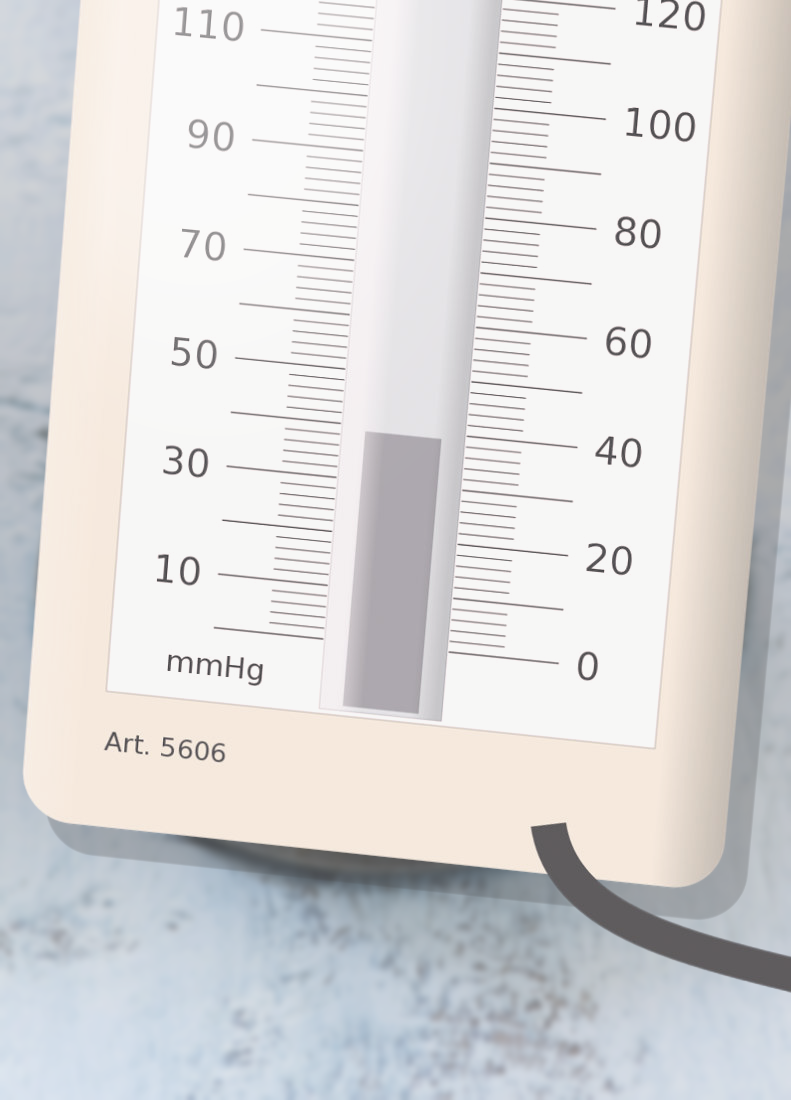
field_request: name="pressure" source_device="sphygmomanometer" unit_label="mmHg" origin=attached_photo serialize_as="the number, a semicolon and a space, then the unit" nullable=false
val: 39; mmHg
